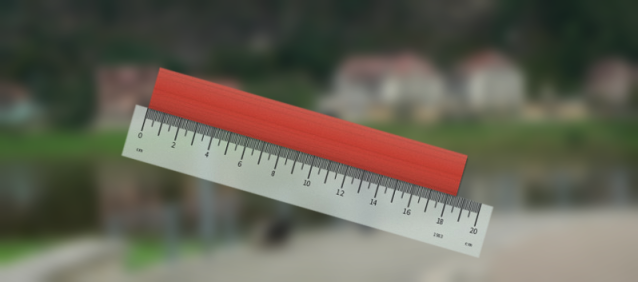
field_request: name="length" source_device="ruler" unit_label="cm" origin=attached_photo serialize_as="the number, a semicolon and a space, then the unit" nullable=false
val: 18.5; cm
